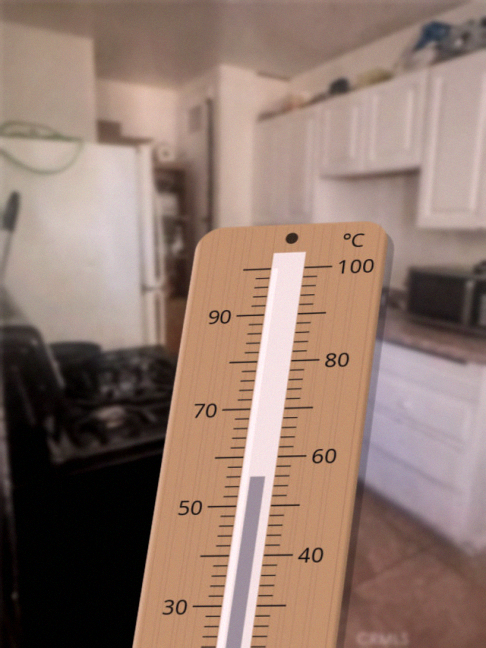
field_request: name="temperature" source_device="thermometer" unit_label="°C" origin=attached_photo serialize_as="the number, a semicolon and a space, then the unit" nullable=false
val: 56; °C
